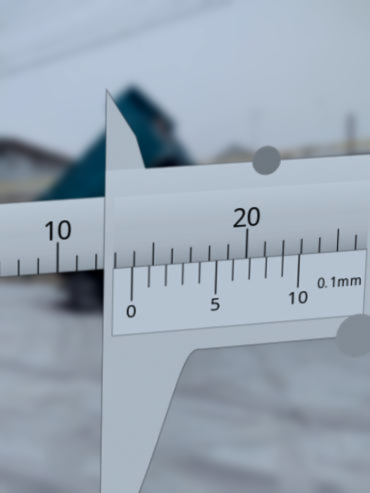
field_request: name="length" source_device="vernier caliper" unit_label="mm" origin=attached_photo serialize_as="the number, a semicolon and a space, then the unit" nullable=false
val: 13.9; mm
